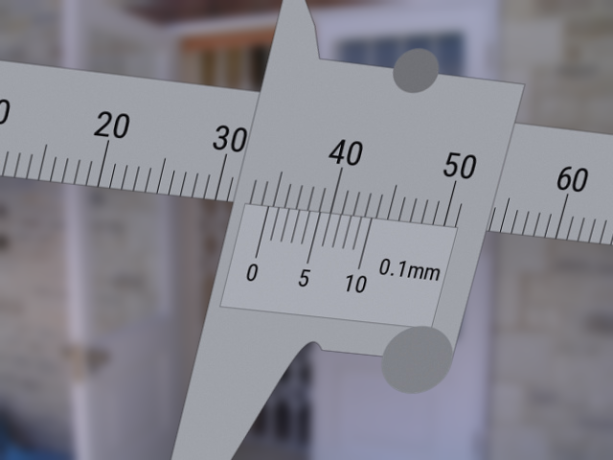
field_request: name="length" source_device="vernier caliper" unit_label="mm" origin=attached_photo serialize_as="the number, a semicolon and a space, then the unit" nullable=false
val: 34.6; mm
